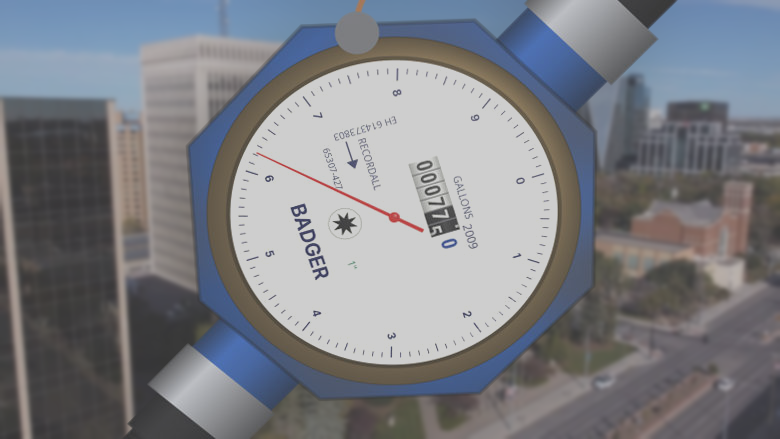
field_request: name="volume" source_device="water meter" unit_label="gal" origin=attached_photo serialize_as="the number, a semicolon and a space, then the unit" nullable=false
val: 7746.2; gal
